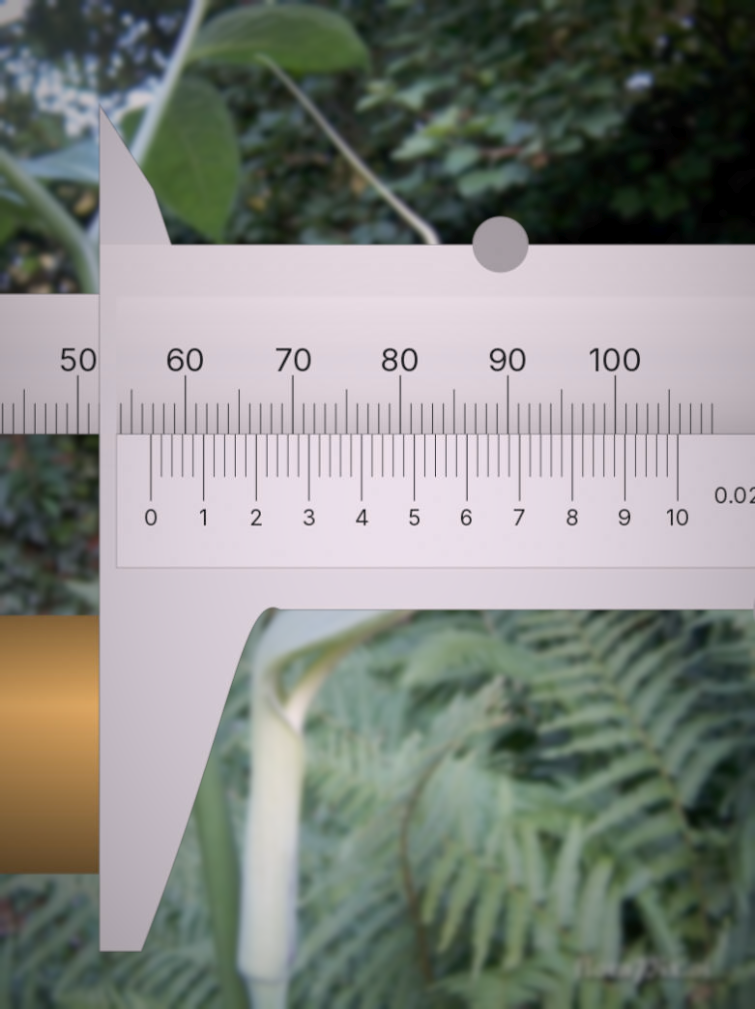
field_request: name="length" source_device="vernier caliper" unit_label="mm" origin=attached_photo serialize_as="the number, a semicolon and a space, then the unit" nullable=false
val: 56.8; mm
